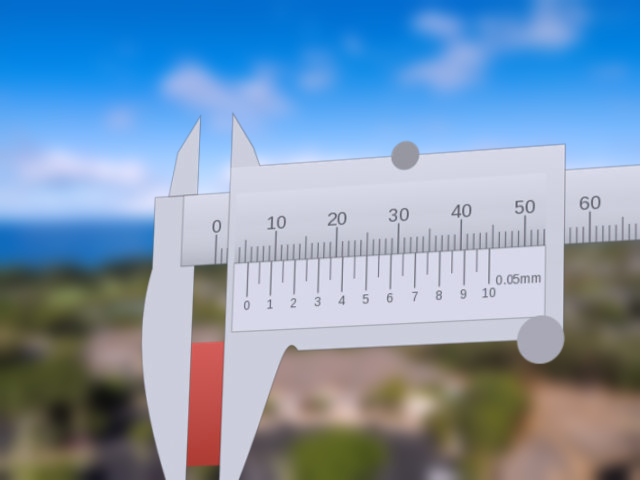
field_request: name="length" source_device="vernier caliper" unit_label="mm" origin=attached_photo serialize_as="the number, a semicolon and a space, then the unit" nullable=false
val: 5.5; mm
